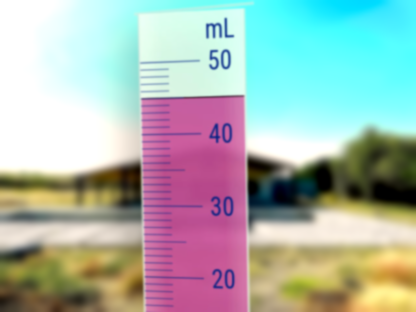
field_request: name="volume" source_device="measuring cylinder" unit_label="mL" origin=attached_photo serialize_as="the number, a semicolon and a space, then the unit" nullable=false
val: 45; mL
